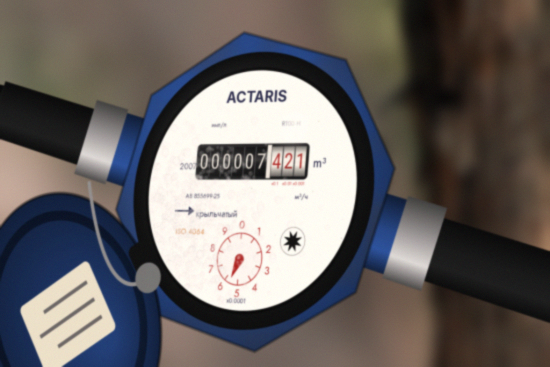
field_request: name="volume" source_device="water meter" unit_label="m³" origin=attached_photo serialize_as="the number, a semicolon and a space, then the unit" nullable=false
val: 7.4215; m³
